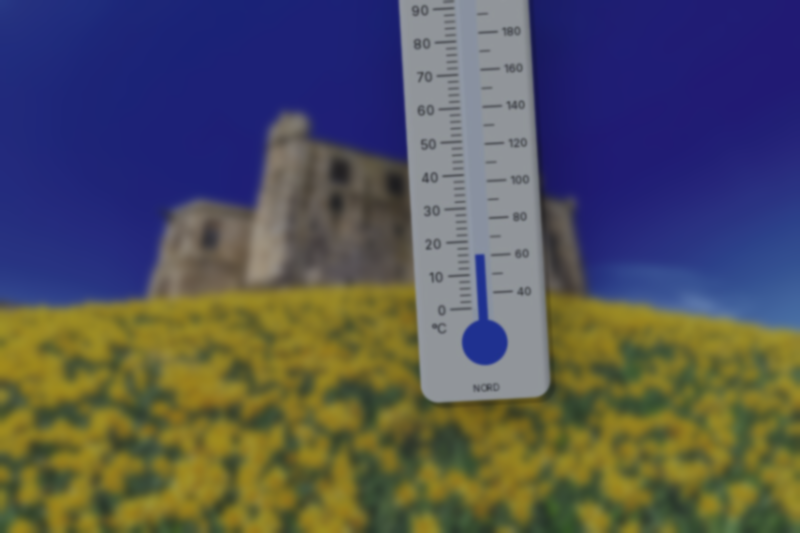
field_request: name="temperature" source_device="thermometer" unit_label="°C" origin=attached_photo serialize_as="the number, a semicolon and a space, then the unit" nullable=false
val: 16; °C
